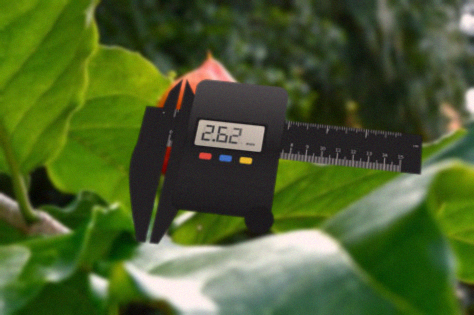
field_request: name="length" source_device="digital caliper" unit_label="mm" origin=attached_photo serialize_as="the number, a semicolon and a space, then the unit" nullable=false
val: 2.62; mm
